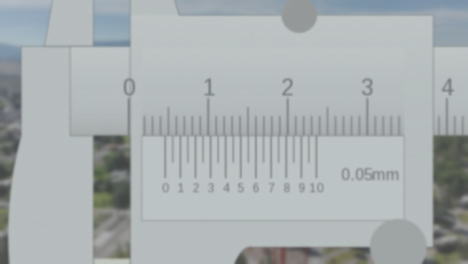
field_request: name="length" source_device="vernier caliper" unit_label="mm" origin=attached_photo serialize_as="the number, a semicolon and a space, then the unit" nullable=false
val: 4.6; mm
